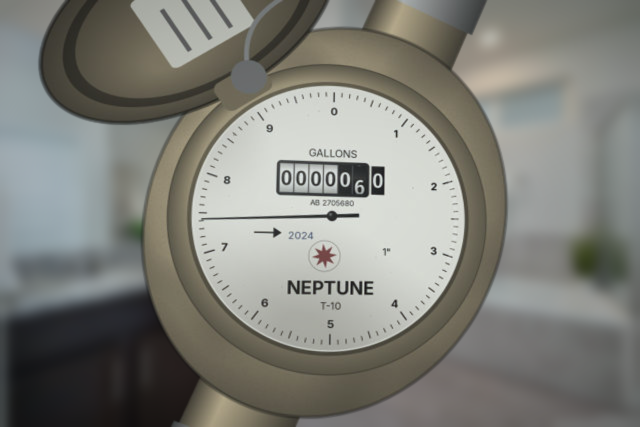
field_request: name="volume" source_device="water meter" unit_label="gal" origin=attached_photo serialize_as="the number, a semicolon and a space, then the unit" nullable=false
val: 57.4; gal
